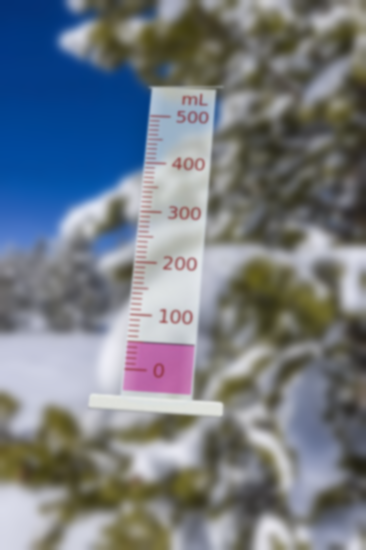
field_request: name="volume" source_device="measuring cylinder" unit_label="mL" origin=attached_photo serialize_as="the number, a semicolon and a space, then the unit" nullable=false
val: 50; mL
